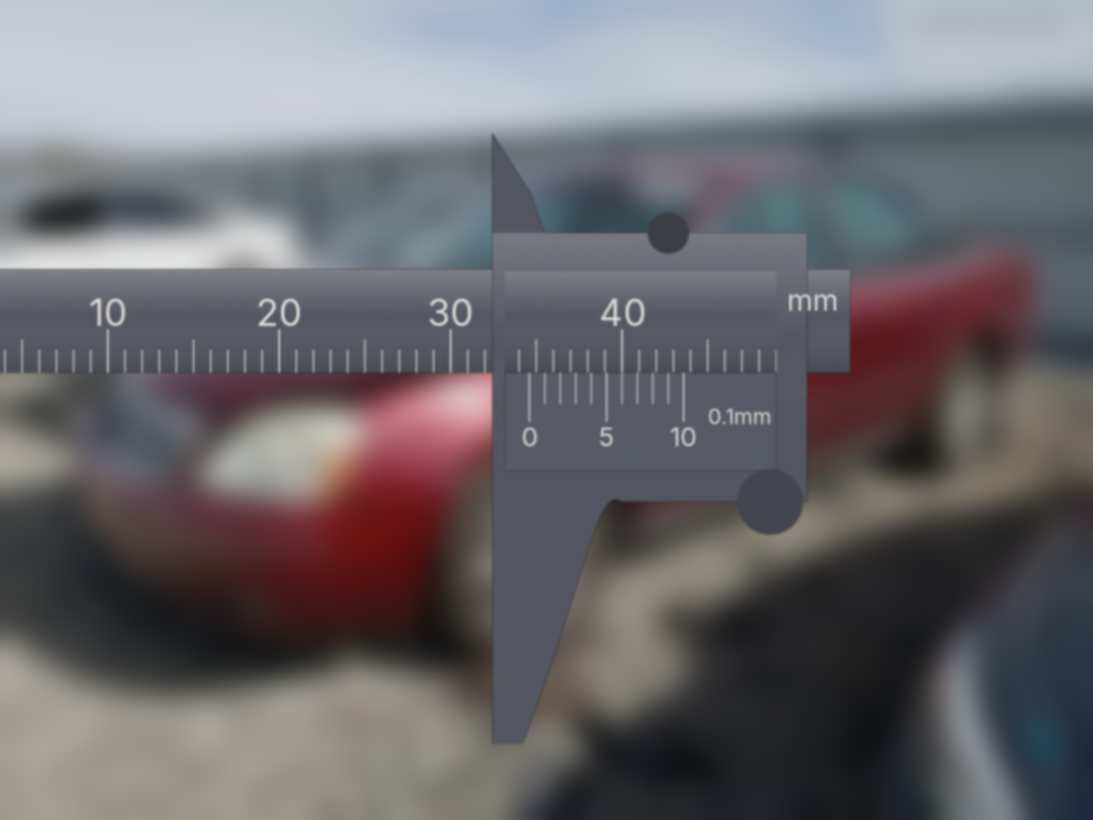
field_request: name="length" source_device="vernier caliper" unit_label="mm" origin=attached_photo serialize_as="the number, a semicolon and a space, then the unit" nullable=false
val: 34.6; mm
